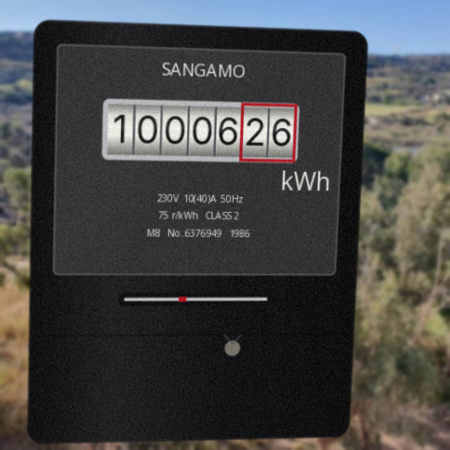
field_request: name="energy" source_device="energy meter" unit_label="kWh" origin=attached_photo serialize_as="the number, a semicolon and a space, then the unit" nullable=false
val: 10006.26; kWh
